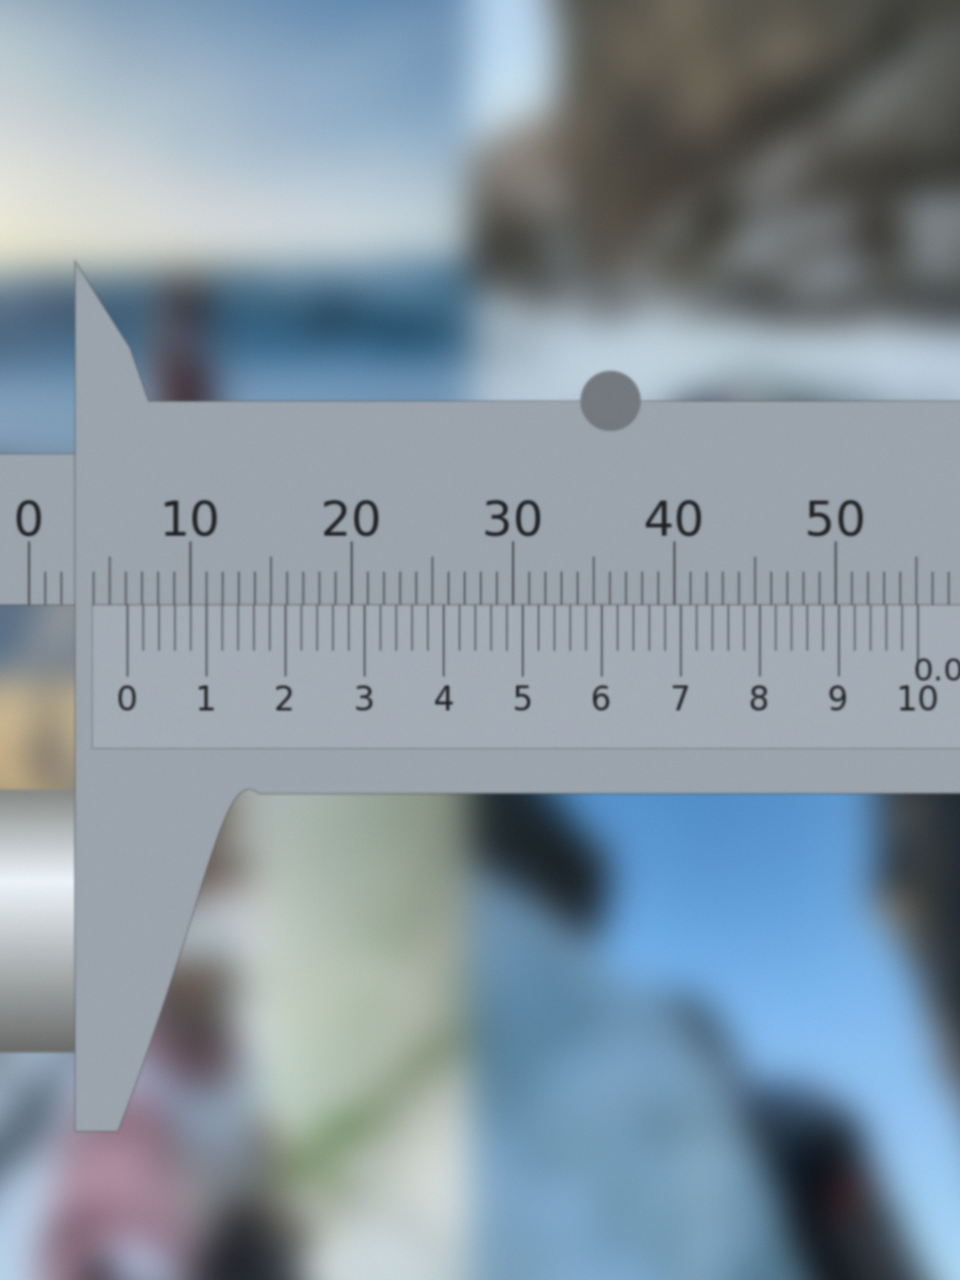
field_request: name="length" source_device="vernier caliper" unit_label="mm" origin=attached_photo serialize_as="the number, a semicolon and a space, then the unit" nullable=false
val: 6.1; mm
